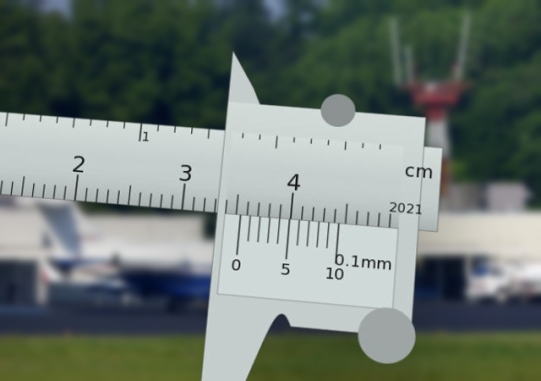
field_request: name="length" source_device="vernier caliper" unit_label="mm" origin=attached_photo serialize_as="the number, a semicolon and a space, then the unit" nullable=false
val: 35.4; mm
